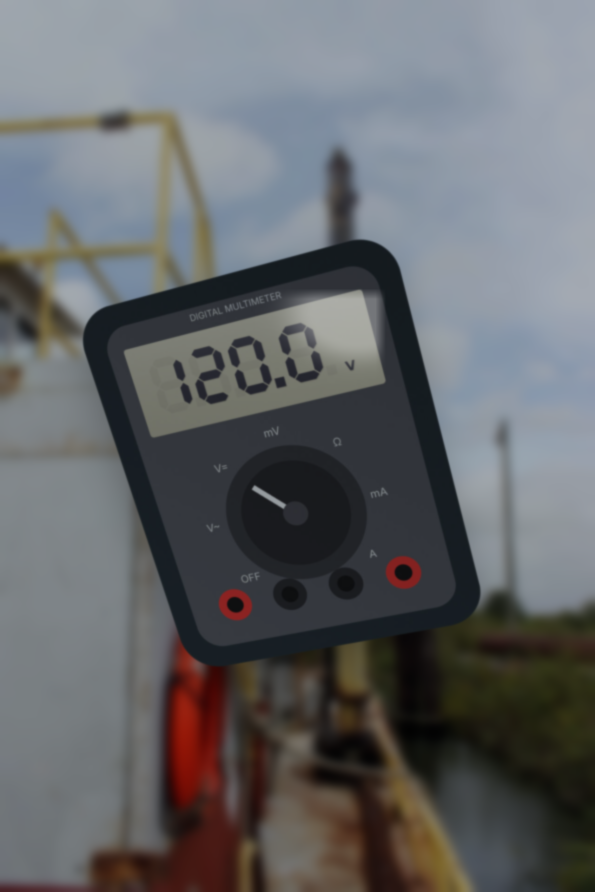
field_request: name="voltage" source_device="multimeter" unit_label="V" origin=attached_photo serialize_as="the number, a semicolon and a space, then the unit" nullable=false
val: 120.0; V
